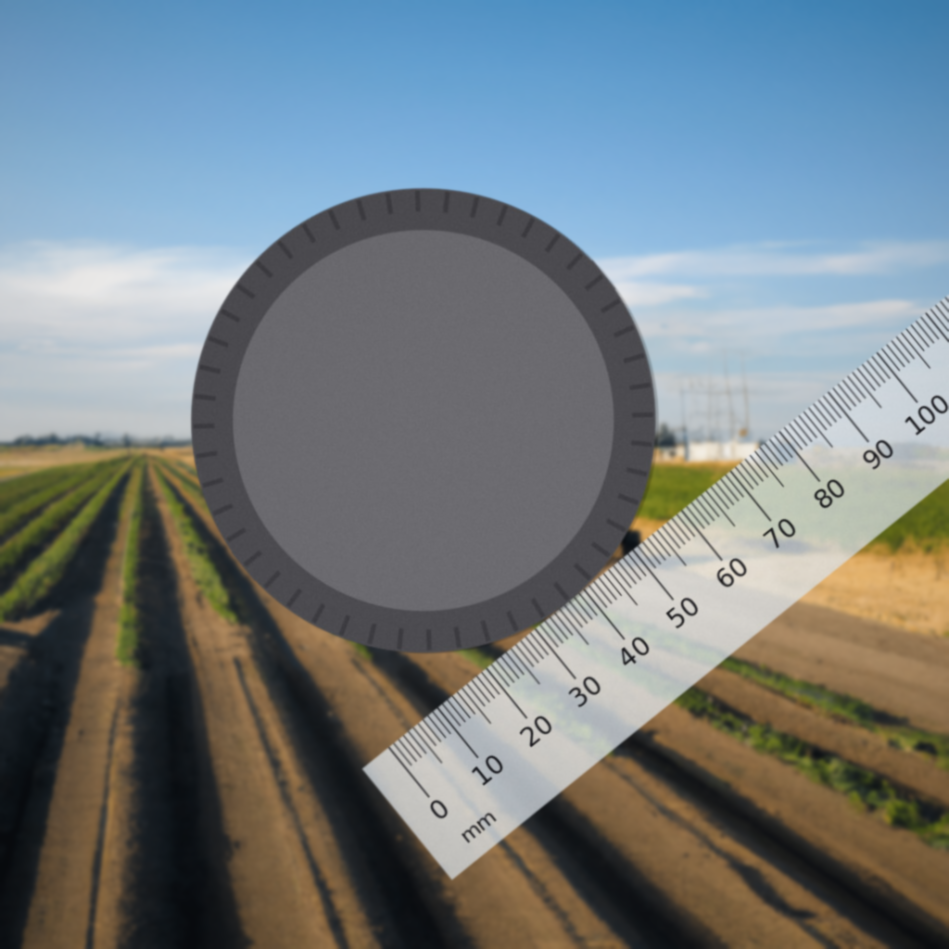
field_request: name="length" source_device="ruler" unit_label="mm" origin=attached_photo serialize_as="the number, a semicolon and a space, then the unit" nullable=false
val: 74; mm
